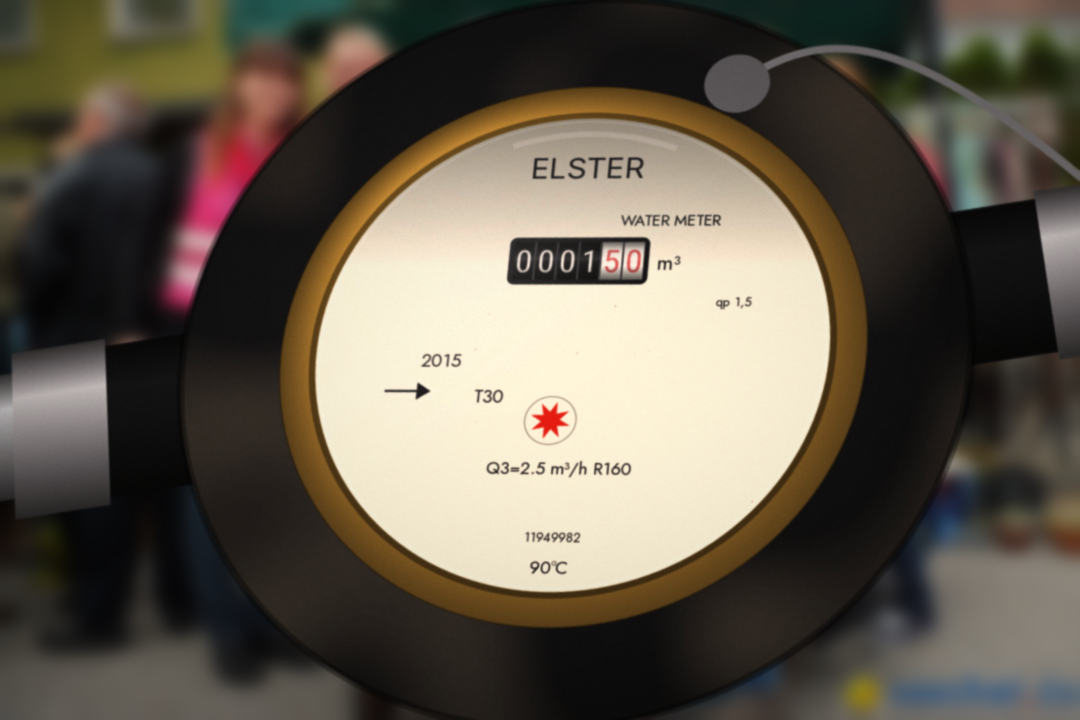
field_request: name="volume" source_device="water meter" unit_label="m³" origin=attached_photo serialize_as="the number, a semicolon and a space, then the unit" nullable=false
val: 1.50; m³
